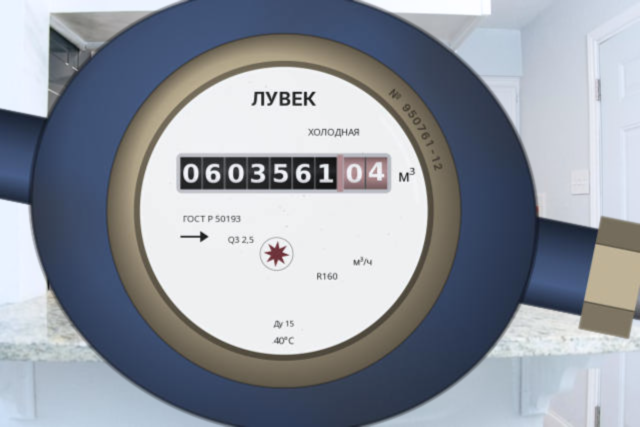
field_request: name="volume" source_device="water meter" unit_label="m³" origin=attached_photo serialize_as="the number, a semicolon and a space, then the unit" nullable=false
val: 603561.04; m³
